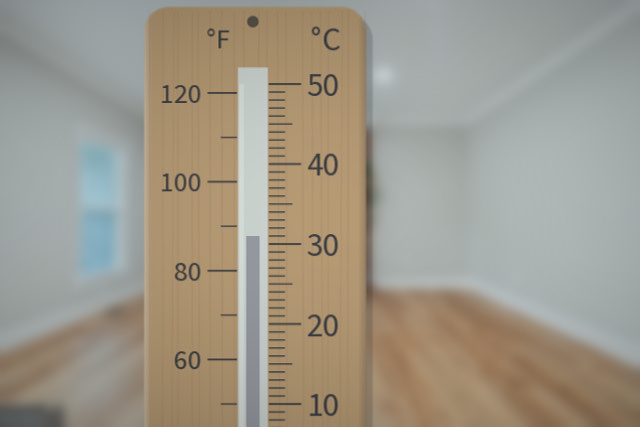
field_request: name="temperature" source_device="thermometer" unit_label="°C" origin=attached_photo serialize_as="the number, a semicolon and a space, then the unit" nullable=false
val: 31; °C
